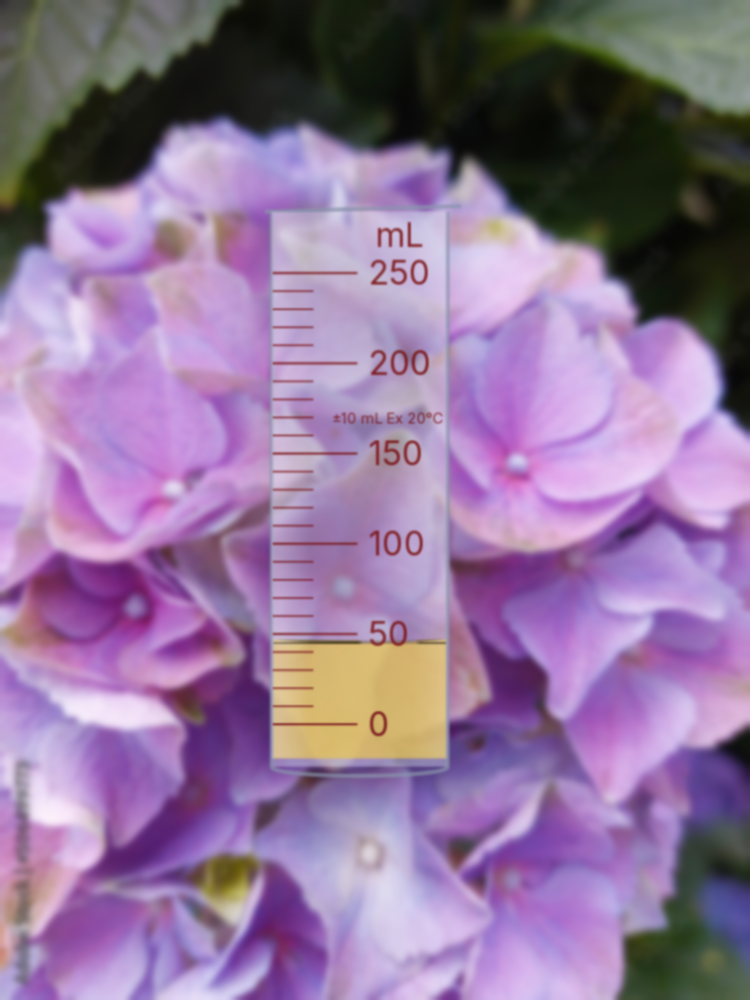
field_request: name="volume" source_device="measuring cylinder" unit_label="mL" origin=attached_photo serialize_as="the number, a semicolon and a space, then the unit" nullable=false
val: 45; mL
